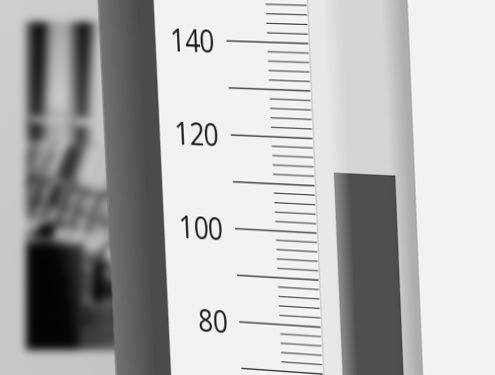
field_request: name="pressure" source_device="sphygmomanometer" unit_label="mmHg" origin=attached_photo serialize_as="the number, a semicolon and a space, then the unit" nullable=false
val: 113; mmHg
